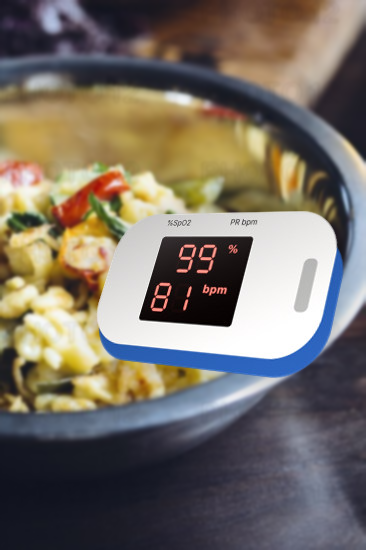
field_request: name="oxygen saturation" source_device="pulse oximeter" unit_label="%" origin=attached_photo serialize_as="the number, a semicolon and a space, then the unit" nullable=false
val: 99; %
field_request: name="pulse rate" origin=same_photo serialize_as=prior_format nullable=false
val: 81; bpm
